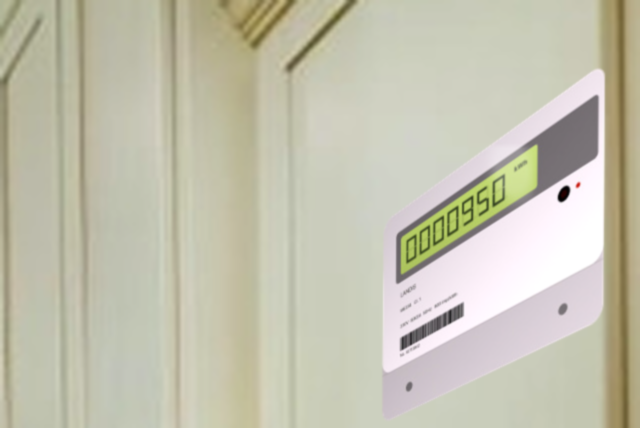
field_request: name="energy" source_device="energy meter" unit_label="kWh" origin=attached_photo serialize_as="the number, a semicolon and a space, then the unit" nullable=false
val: 950; kWh
